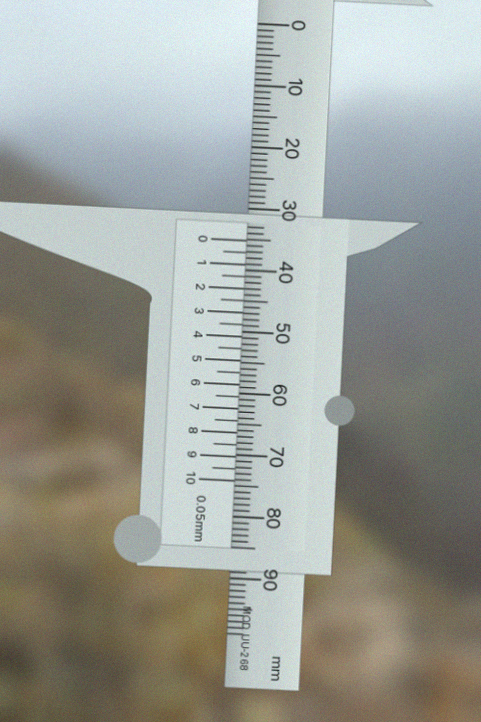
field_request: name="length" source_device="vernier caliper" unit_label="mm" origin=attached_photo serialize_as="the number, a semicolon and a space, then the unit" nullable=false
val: 35.2; mm
